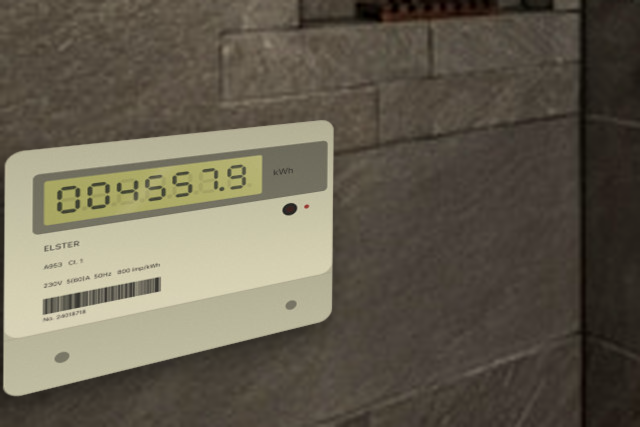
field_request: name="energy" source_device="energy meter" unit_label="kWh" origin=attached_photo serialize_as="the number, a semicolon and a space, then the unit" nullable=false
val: 4557.9; kWh
